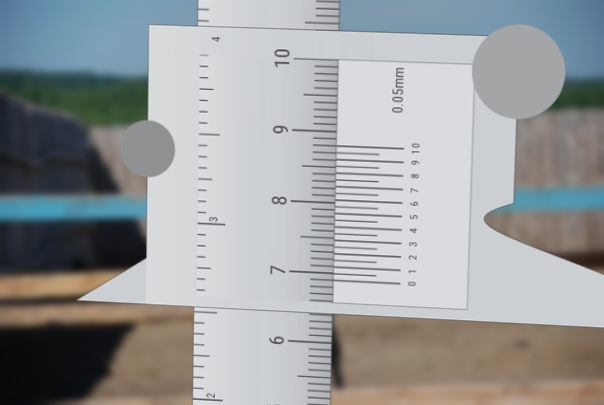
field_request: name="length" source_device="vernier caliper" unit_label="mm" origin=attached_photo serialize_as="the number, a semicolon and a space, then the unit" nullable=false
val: 69.0; mm
